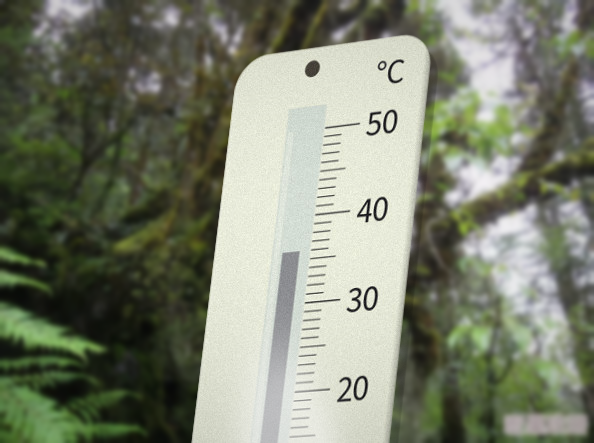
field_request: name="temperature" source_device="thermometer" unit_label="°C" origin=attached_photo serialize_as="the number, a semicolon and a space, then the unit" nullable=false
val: 36; °C
